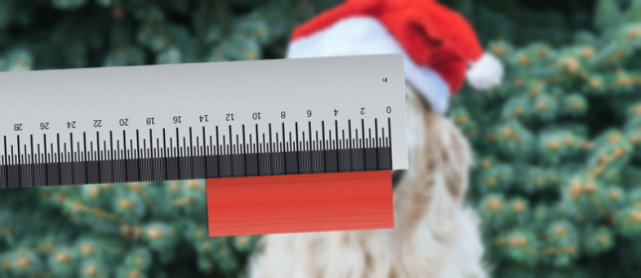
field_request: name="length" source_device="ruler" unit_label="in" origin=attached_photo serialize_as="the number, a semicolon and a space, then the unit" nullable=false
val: 14; in
